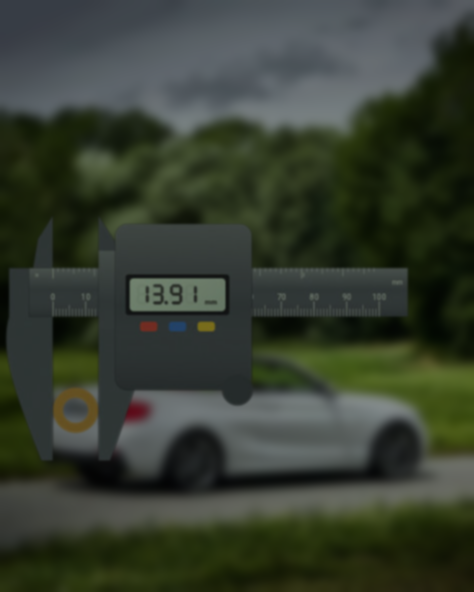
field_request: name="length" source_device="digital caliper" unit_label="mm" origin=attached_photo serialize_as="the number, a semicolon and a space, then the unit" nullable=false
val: 13.91; mm
